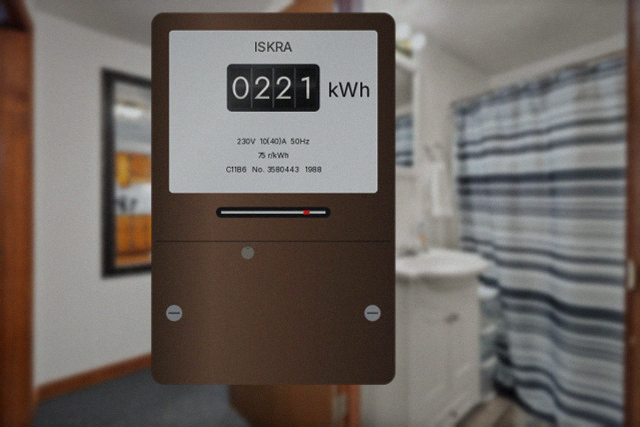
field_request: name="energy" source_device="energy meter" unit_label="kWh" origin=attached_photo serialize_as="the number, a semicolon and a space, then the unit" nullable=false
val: 221; kWh
